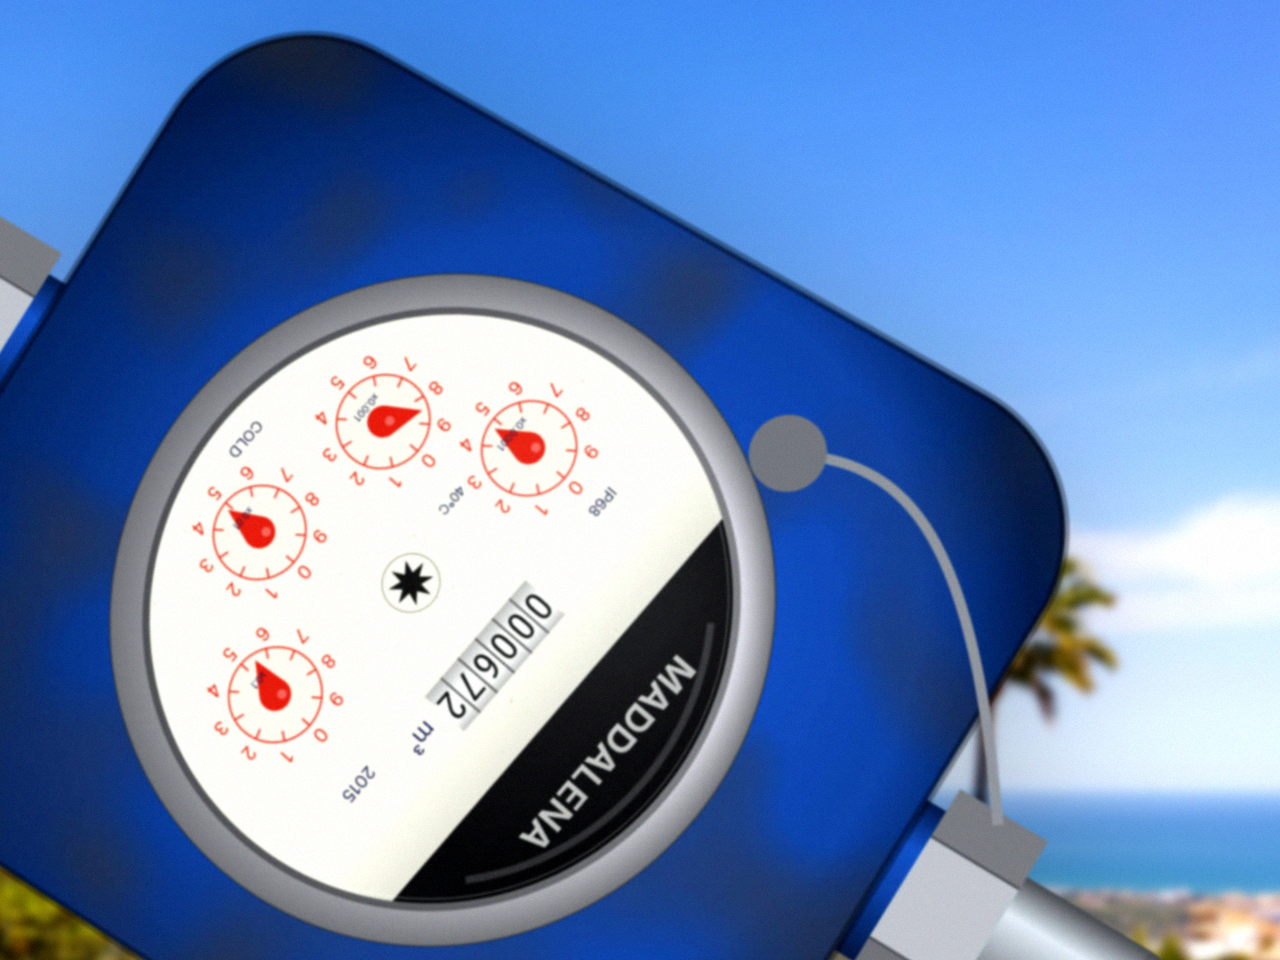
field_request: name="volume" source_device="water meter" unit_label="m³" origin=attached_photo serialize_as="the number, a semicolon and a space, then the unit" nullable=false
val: 672.5484; m³
